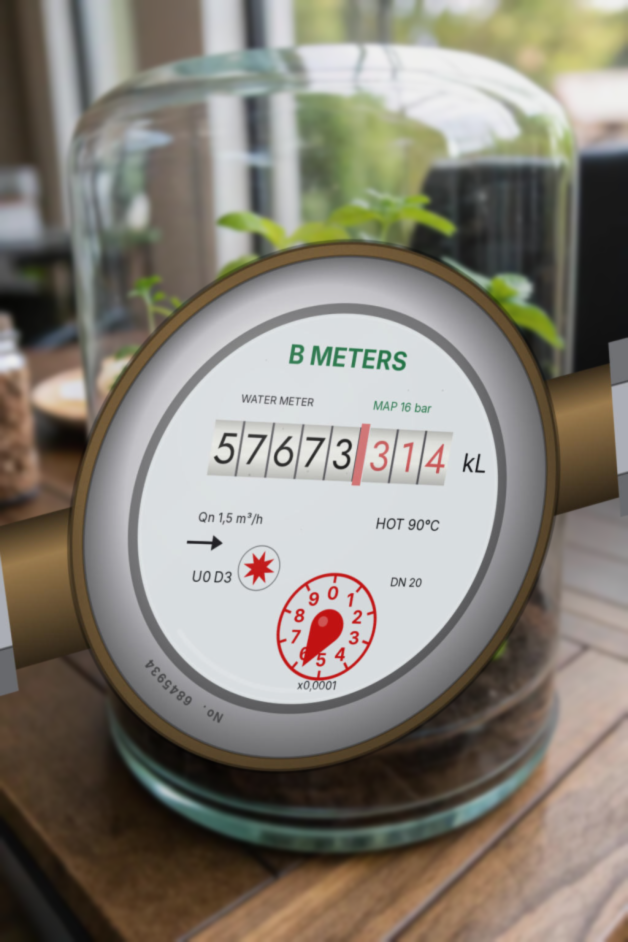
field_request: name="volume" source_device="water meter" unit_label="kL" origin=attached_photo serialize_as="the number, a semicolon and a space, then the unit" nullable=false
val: 57673.3145; kL
